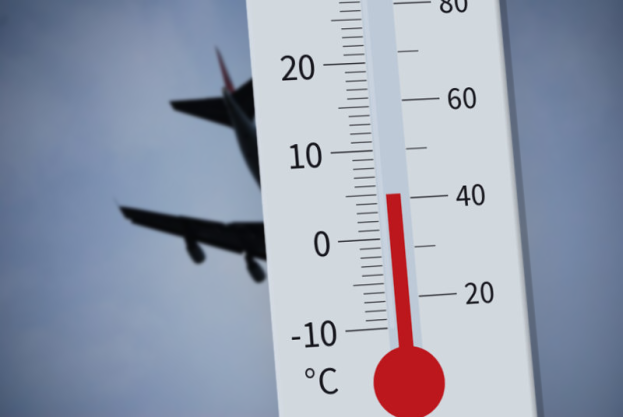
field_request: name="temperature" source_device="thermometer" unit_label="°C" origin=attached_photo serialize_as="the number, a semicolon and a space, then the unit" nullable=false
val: 5; °C
